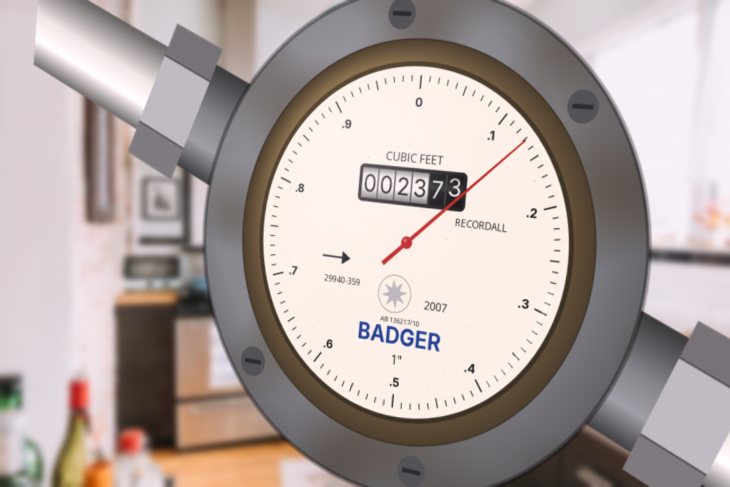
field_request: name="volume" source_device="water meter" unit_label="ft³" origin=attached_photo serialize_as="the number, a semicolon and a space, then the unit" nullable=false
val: 2373.13; ft³
